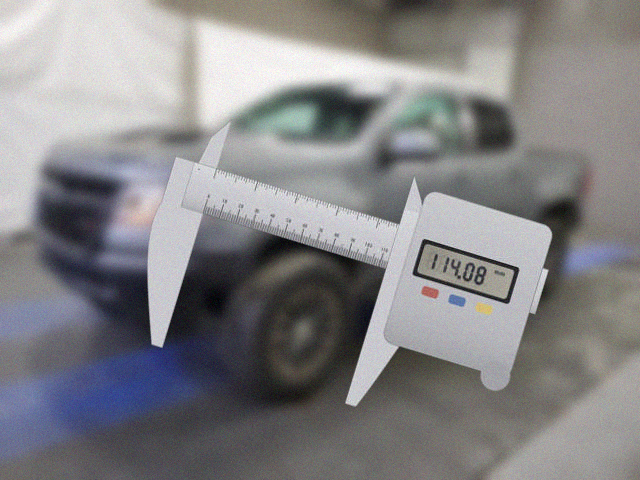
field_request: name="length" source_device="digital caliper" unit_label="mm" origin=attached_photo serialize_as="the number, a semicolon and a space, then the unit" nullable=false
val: 114.08; mm
